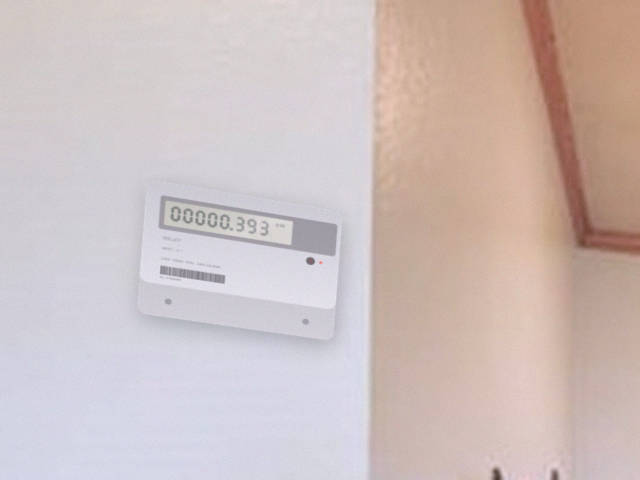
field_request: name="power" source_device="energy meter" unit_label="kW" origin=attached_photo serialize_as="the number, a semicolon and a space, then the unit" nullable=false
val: 0.393; kW
